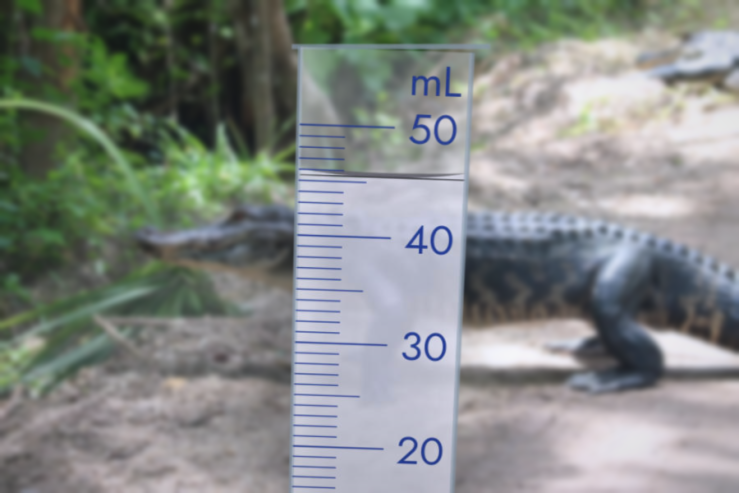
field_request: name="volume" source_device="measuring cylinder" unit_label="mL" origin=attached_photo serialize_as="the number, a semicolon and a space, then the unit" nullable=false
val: 45.5; mL
